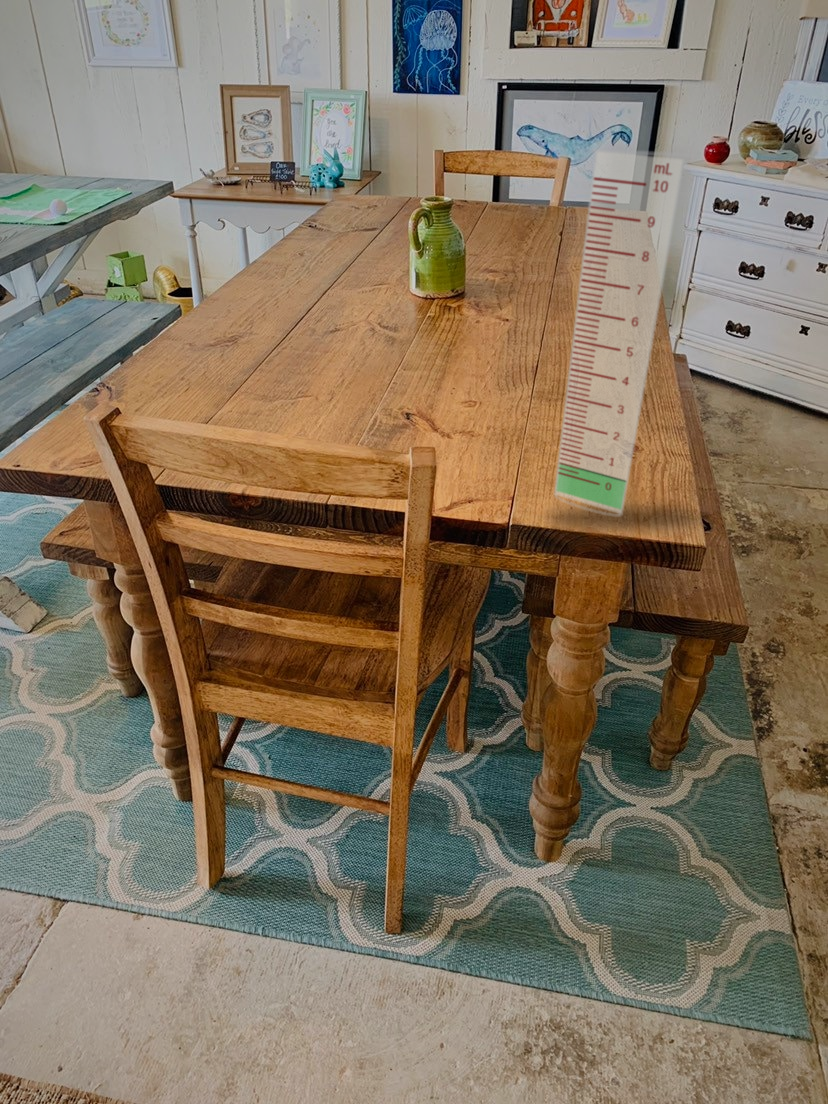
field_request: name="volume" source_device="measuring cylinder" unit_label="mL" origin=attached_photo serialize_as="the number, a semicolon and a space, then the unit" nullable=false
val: 0.4; mL
